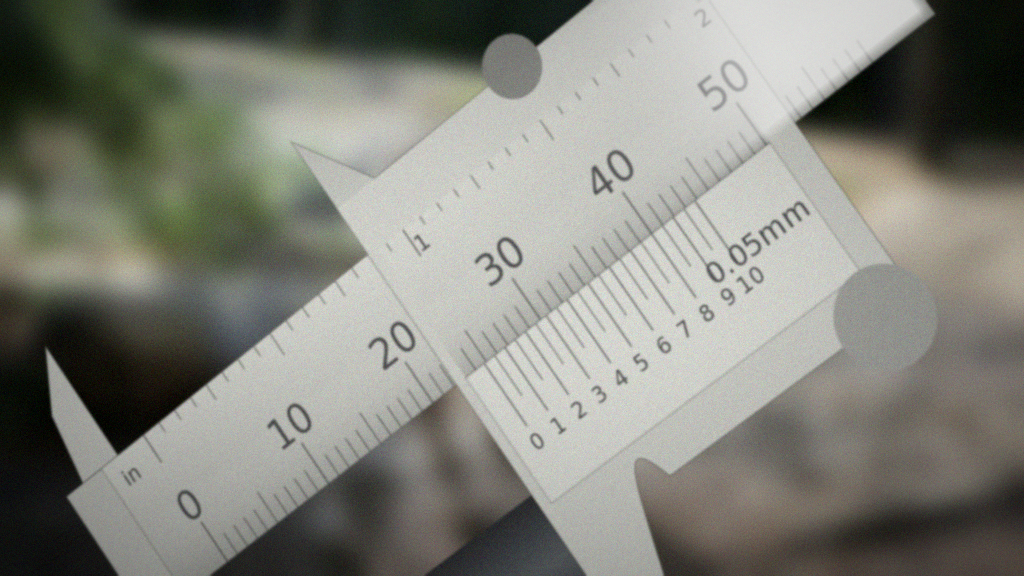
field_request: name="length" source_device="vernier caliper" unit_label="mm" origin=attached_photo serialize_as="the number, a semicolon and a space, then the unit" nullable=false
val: 24.8; mm
